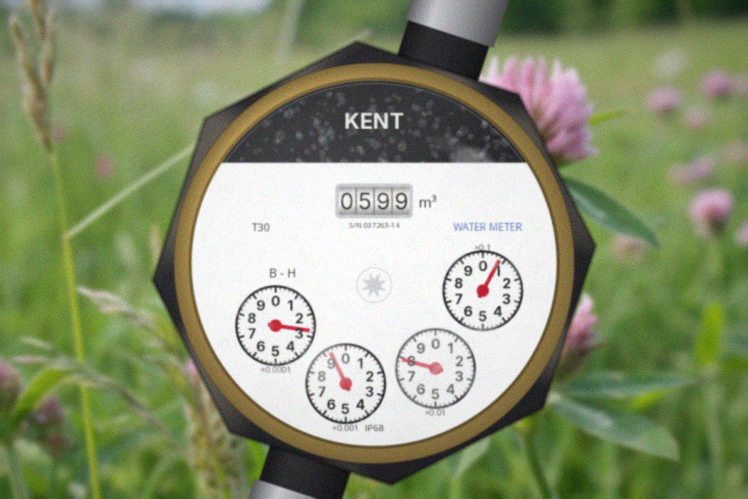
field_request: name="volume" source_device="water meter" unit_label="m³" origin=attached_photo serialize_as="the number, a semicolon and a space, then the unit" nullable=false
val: 599.0792; m³
